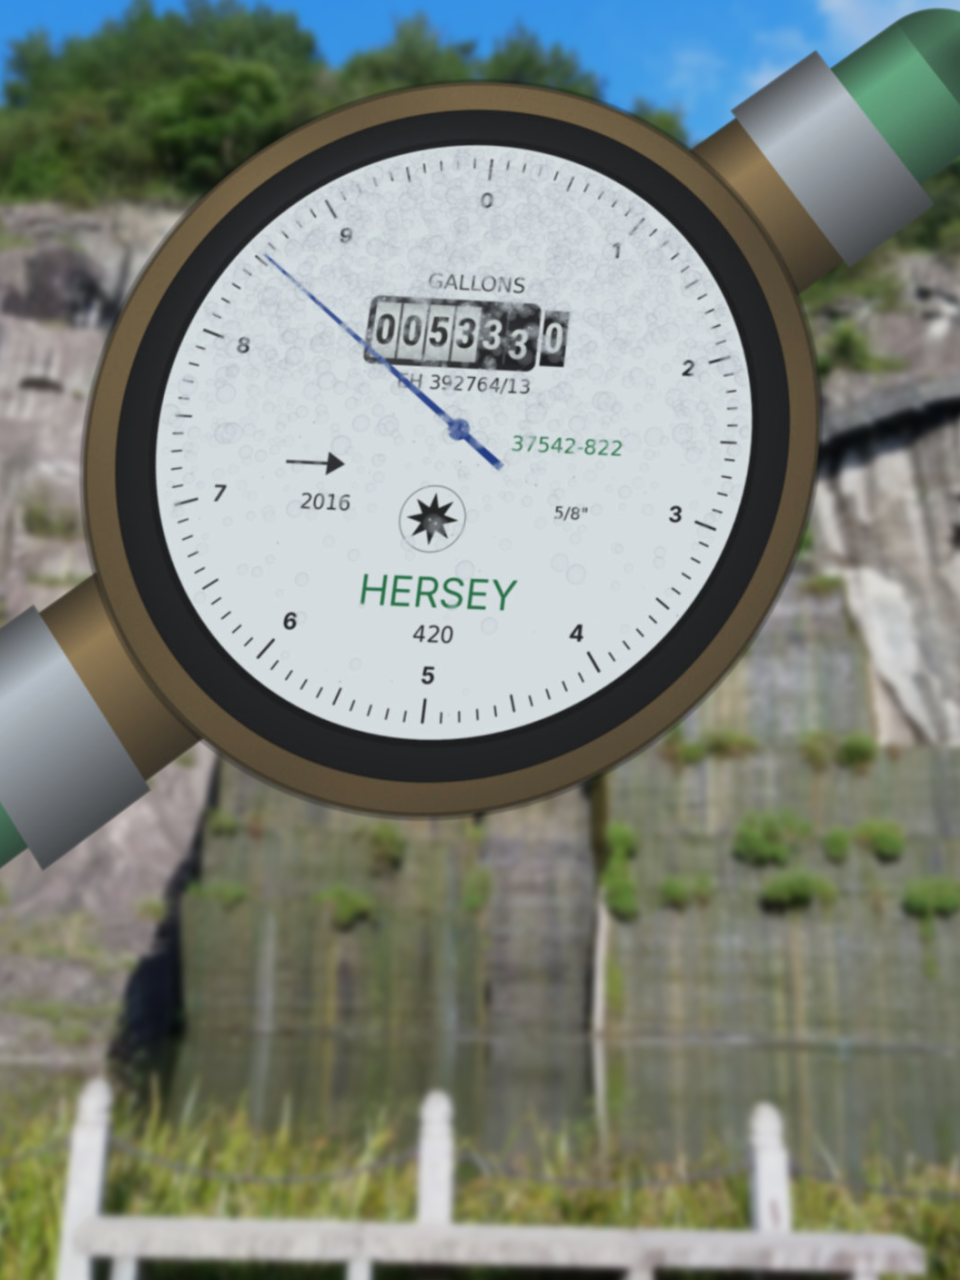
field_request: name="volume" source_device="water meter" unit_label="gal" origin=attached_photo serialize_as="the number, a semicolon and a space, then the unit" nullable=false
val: 53328.5; gal
